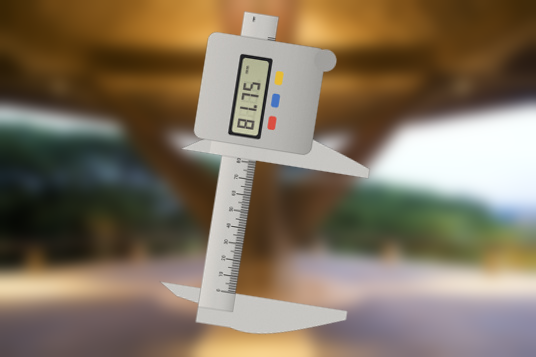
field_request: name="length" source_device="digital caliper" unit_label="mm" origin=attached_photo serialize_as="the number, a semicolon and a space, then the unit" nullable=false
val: 81.75; mm
